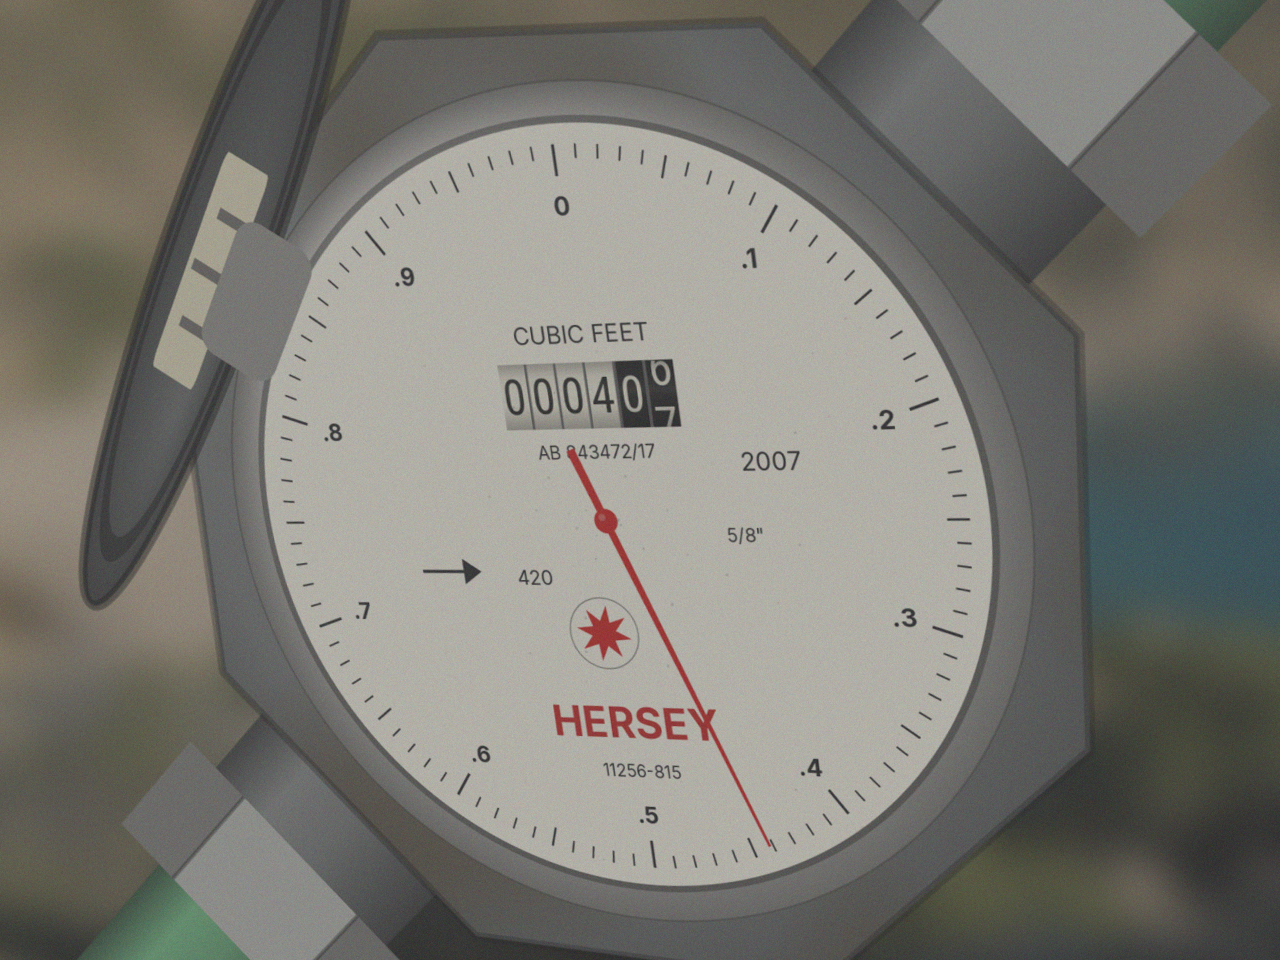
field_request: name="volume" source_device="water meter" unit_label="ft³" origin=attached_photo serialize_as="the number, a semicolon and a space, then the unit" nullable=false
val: 406.44; ft³
